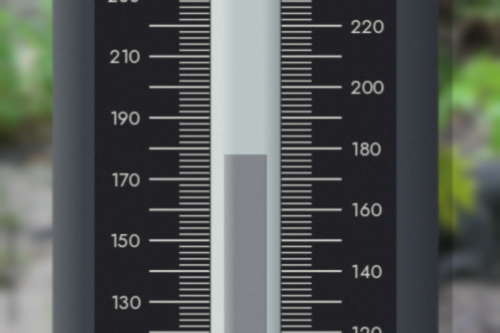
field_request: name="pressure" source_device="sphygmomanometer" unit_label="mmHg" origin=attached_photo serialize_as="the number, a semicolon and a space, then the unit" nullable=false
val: 178; mmHg
